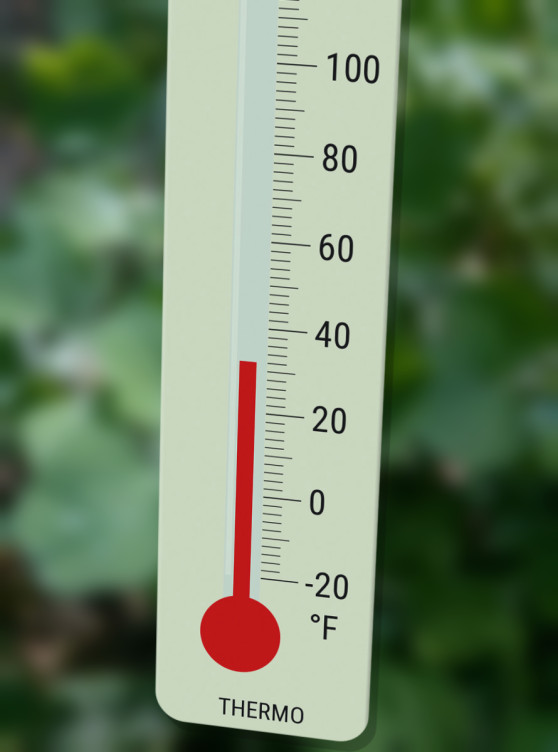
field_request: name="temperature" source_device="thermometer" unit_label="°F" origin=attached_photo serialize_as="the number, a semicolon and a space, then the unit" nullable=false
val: 32; °F
